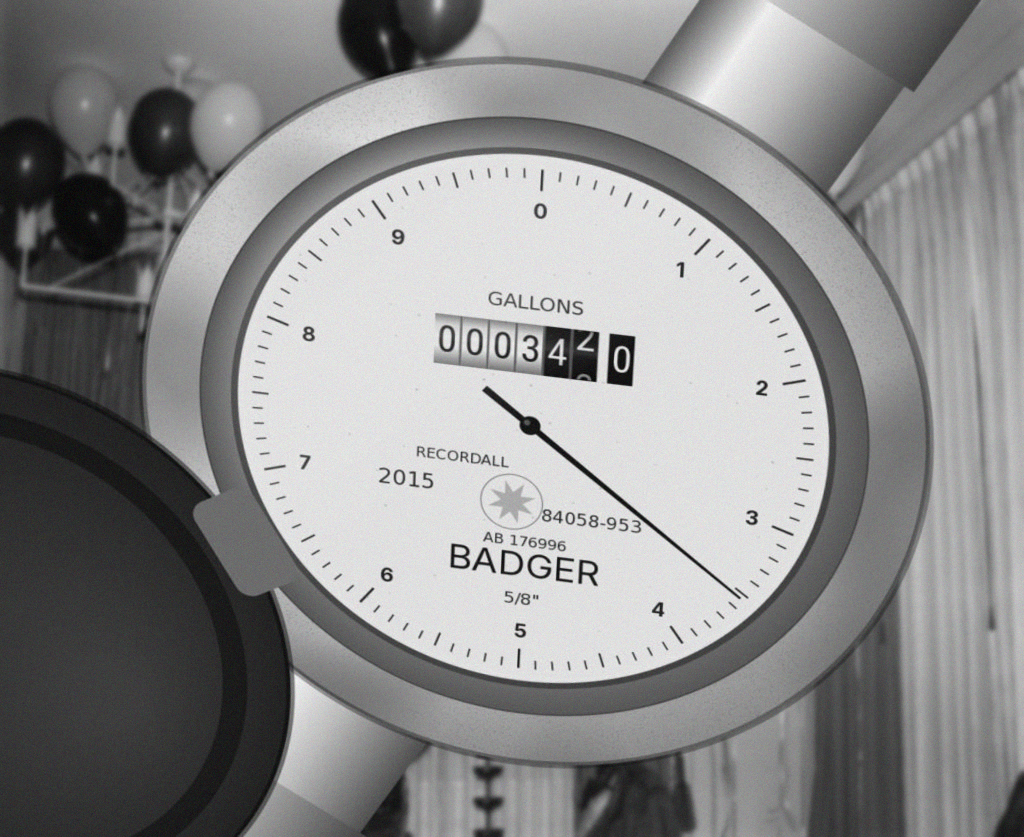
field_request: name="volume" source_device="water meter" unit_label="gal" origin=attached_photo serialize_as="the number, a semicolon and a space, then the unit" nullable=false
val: 3423.5; gal
